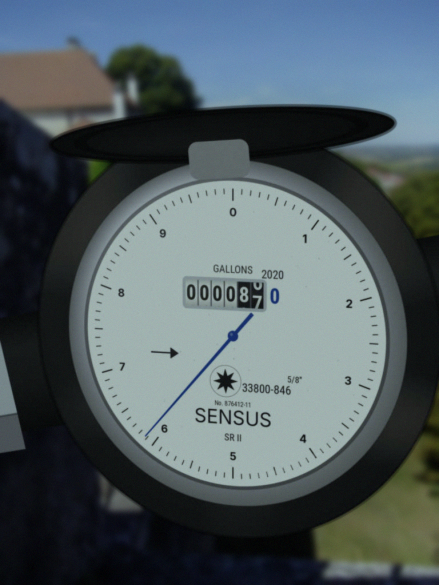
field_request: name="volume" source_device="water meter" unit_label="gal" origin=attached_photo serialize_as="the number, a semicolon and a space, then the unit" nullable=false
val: 866.1; gal
